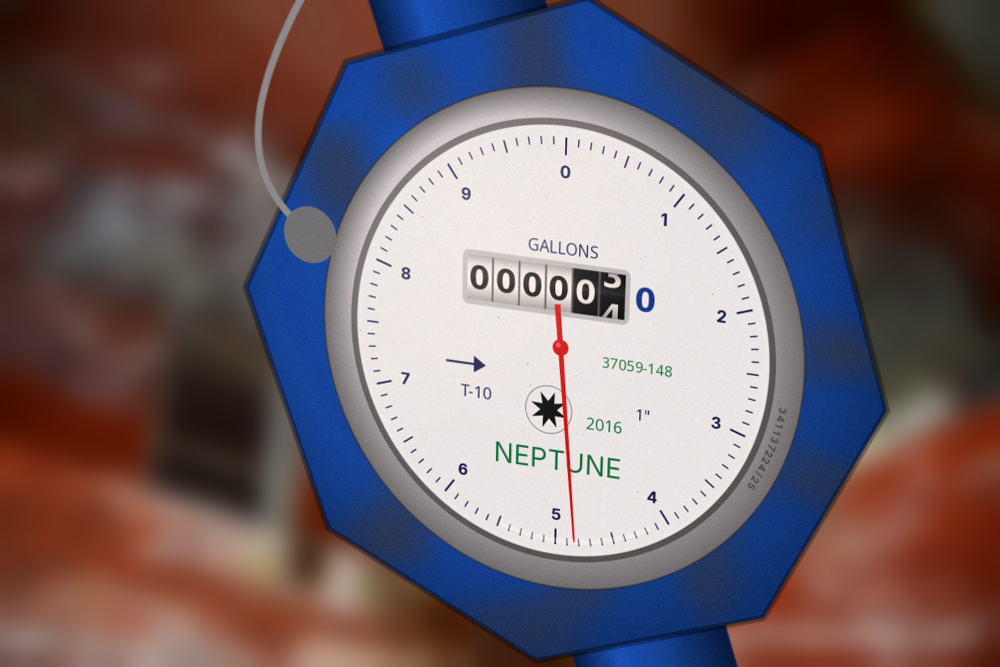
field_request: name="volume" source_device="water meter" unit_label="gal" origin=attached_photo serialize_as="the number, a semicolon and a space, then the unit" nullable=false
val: 34.8; gal
